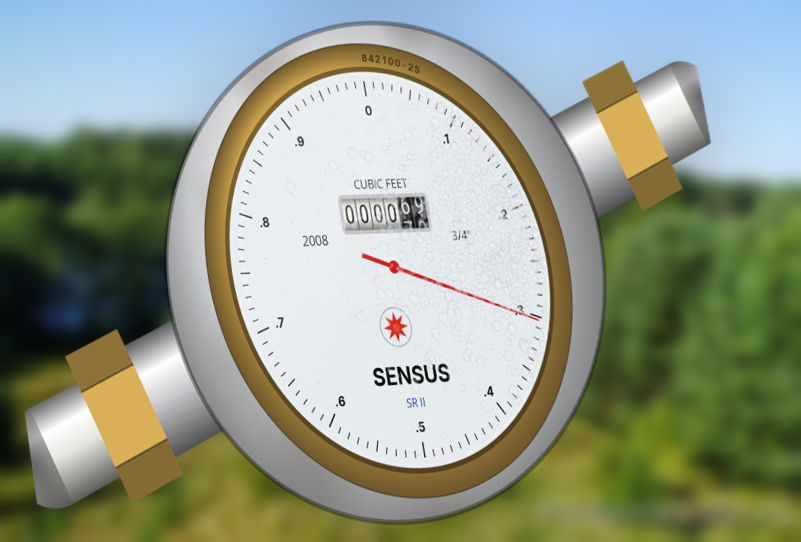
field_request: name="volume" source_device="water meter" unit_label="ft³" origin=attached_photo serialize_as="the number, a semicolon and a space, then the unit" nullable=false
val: 69.30; ft³
